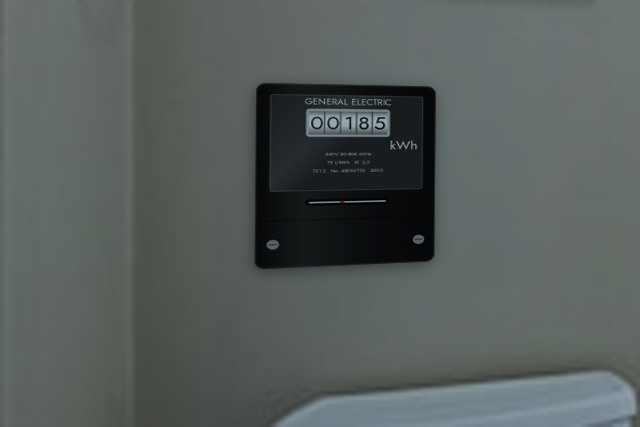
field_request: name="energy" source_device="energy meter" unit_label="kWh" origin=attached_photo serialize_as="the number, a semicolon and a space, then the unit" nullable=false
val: 185; kWh
